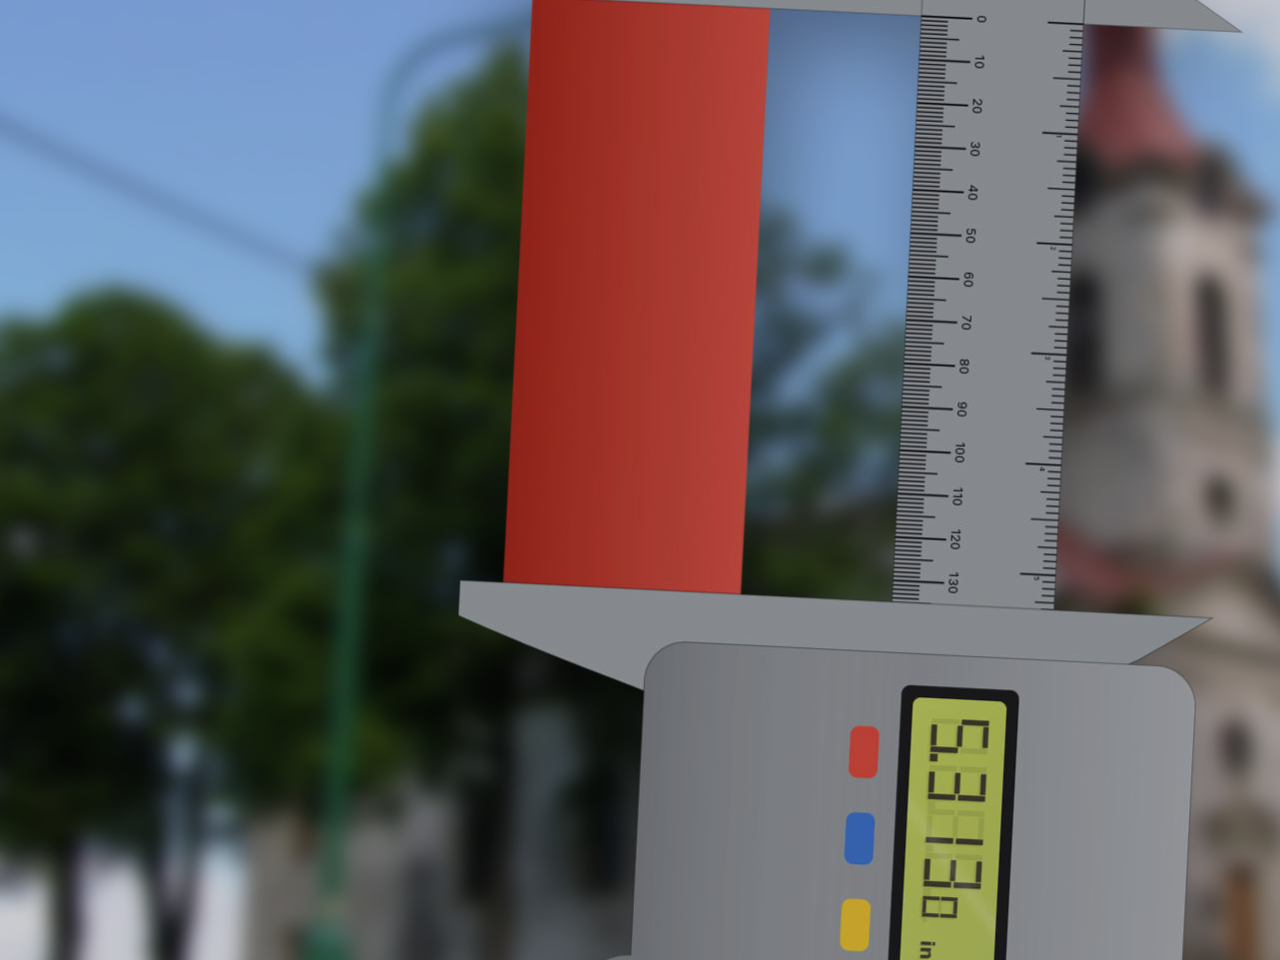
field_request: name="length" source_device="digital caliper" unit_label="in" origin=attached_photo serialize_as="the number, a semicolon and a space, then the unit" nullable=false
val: 5.3130; in
